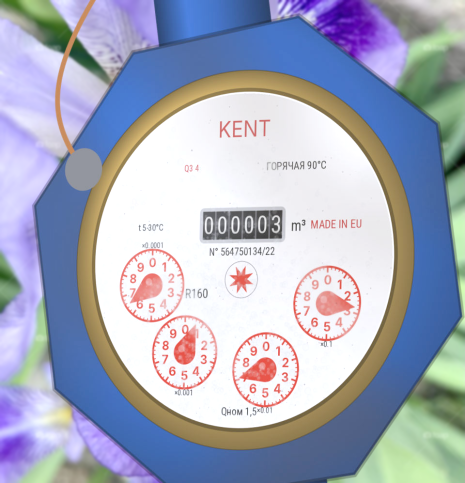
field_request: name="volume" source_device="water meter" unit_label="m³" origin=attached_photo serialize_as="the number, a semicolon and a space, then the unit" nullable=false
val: 3.2706; m³
